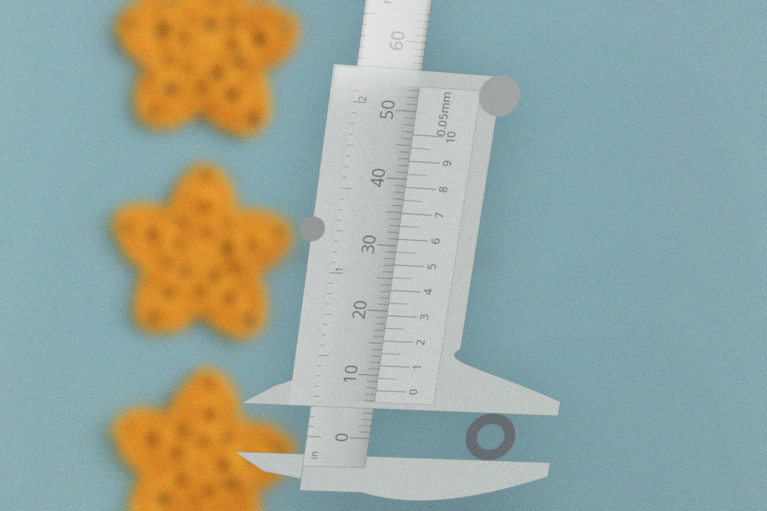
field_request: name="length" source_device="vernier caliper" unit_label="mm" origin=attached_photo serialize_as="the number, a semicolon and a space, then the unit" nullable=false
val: 7.6; mm
